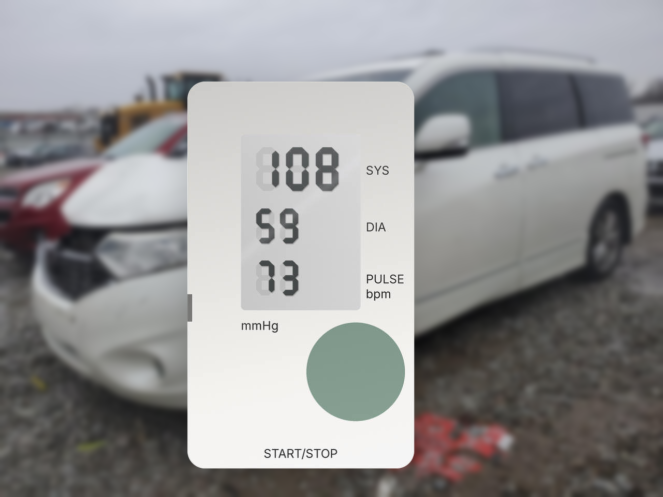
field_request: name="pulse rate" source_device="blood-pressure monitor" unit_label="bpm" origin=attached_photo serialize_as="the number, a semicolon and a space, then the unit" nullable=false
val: 73; bpm
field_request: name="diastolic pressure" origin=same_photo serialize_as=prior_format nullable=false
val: 59; mmHg
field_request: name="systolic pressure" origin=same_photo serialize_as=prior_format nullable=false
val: 108; mmHg
